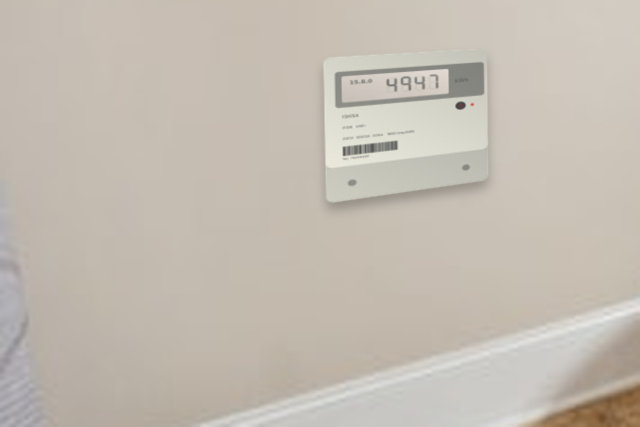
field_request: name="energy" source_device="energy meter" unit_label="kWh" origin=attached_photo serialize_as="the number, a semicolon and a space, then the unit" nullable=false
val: 4947; kWh
